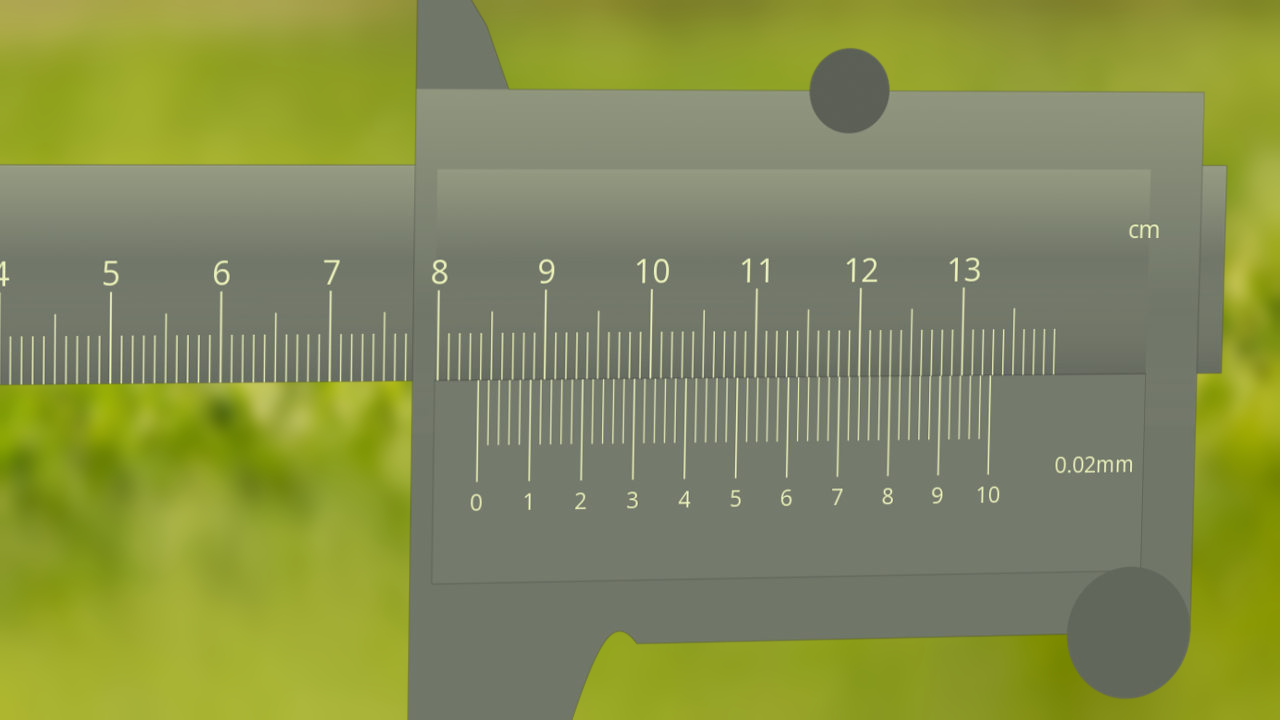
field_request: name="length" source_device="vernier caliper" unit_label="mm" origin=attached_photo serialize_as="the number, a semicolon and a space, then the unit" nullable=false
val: 83.8; mm
